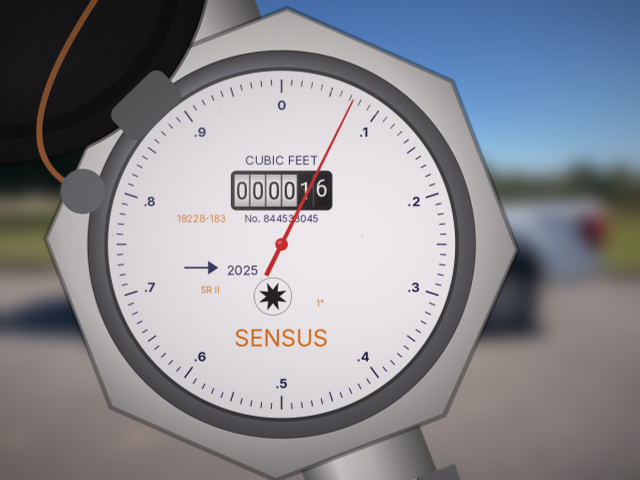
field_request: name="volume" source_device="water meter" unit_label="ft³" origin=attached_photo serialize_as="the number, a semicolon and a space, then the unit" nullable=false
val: 16.07; ft³
